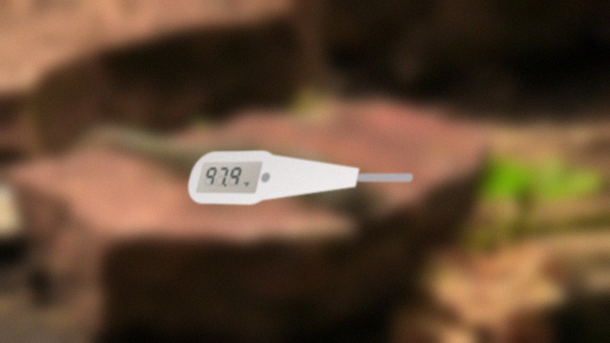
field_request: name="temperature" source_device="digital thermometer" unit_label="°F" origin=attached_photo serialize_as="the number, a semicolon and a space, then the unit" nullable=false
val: 97.9; °F
